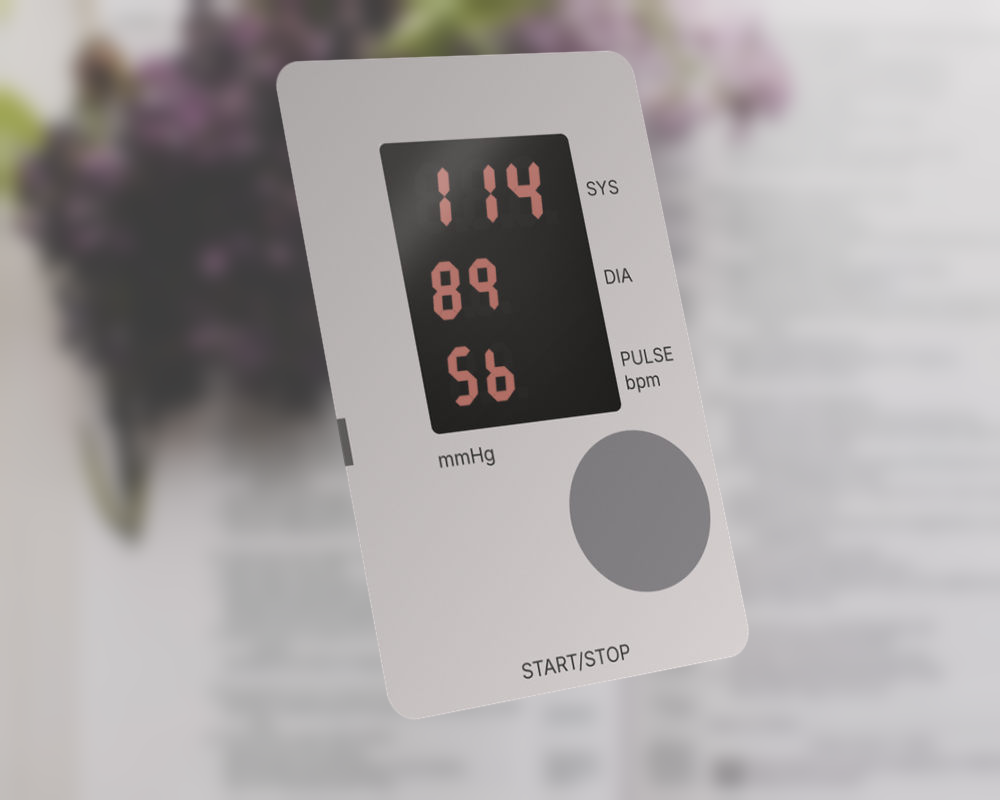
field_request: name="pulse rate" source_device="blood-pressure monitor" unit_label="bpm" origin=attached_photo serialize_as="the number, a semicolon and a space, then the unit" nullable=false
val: 56; bpm
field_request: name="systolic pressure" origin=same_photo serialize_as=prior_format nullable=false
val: 114; mmHg
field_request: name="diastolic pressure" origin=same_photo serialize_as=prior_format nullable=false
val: 89; mmHg
